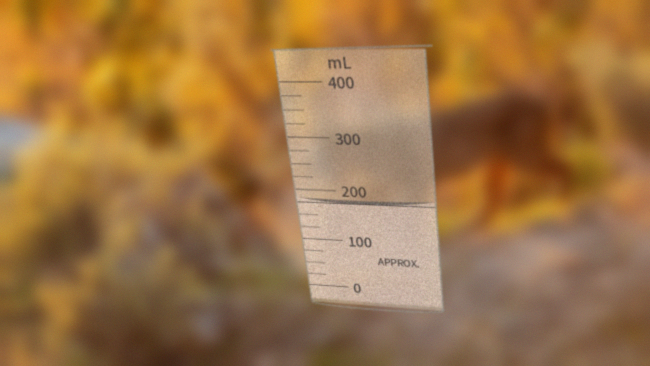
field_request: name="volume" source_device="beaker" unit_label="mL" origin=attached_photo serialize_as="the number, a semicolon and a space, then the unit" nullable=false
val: 175; mL
